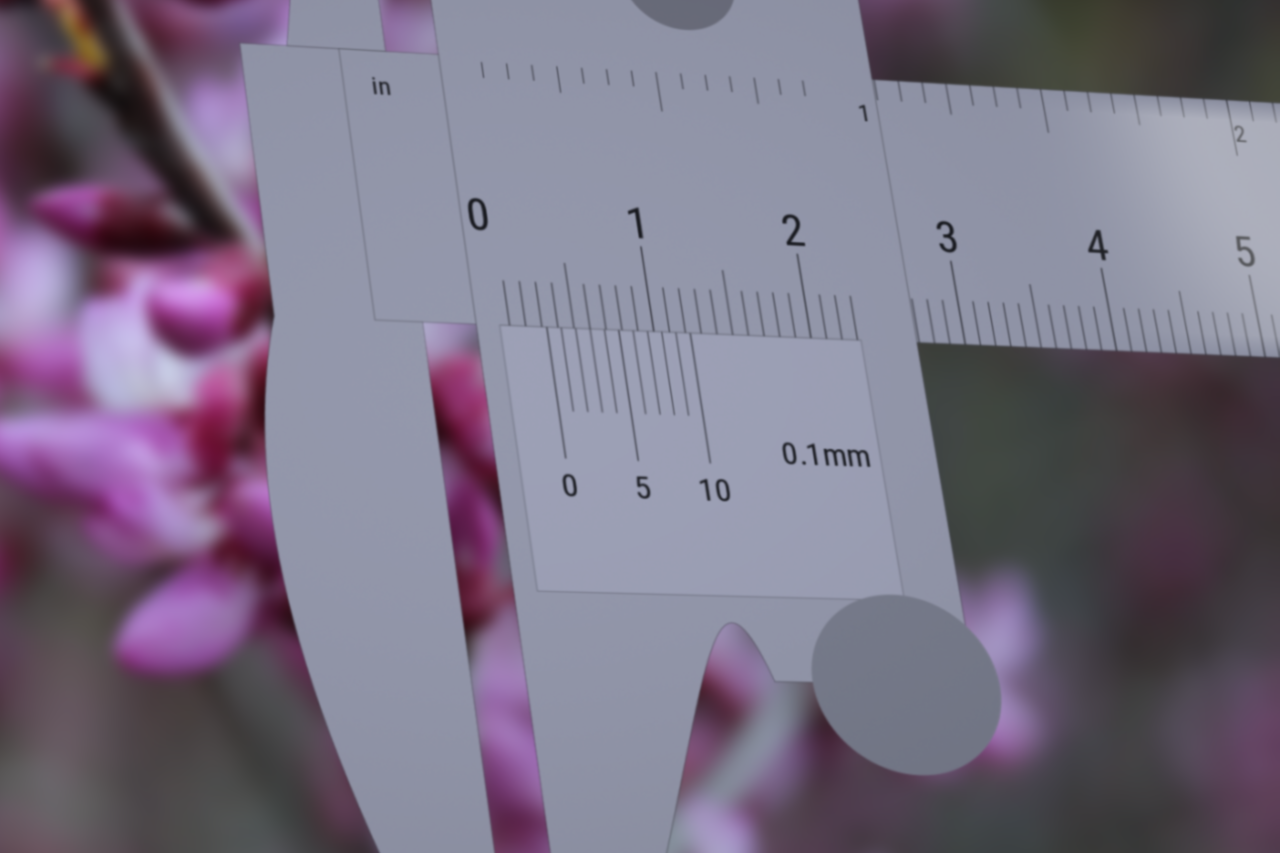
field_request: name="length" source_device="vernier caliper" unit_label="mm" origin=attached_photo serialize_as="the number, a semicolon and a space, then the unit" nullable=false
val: 3.3; mm
